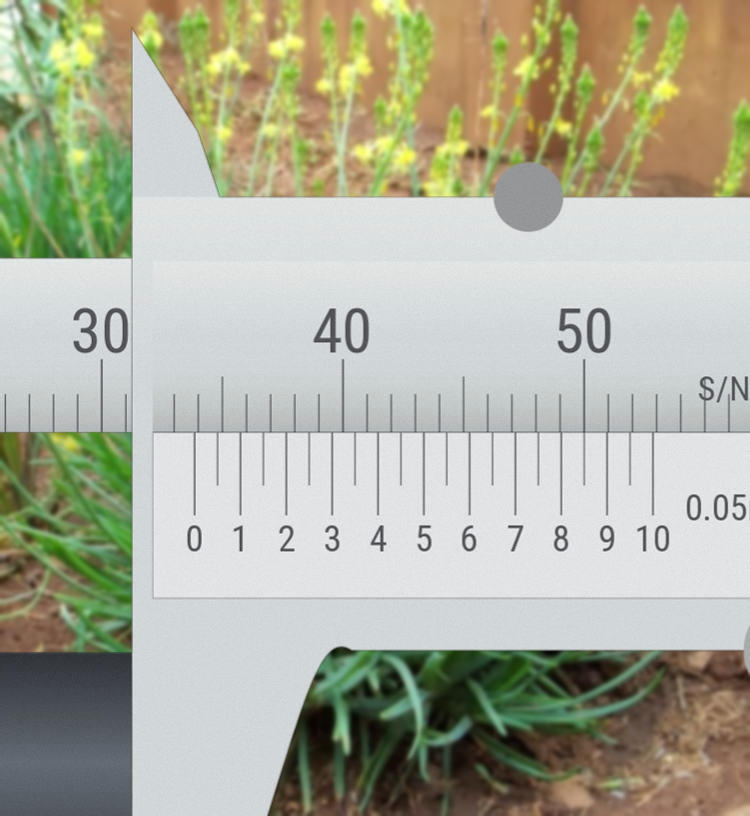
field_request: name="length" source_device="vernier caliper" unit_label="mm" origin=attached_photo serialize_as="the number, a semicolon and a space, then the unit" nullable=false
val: 33.85; mm
